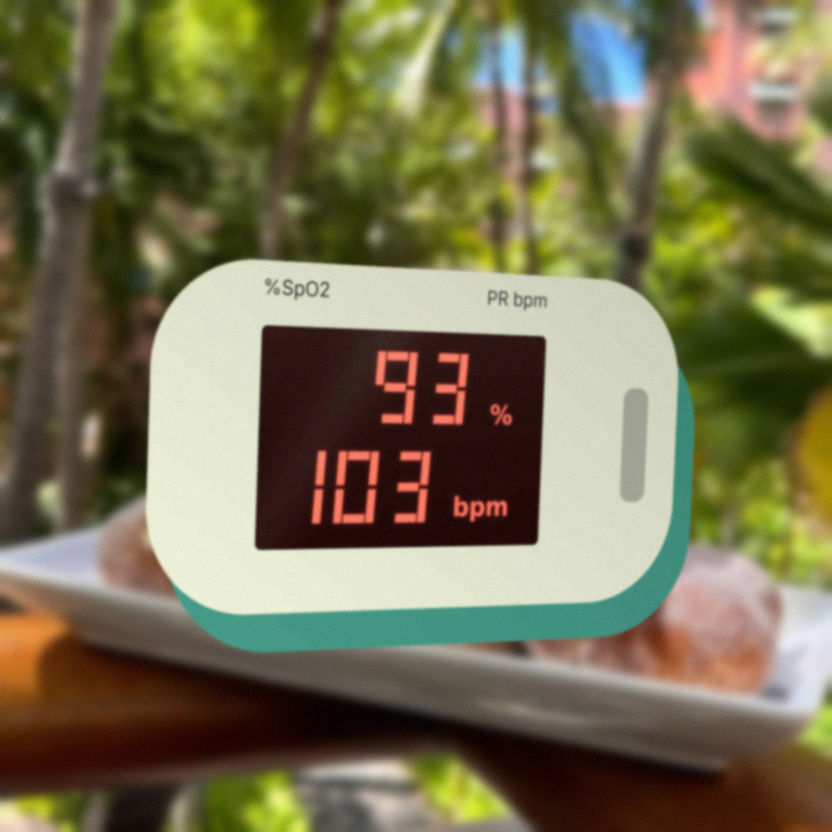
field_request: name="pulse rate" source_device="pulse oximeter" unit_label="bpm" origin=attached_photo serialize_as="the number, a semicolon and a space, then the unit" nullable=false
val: 103; bpm
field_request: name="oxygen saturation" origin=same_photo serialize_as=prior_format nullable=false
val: 93; %
